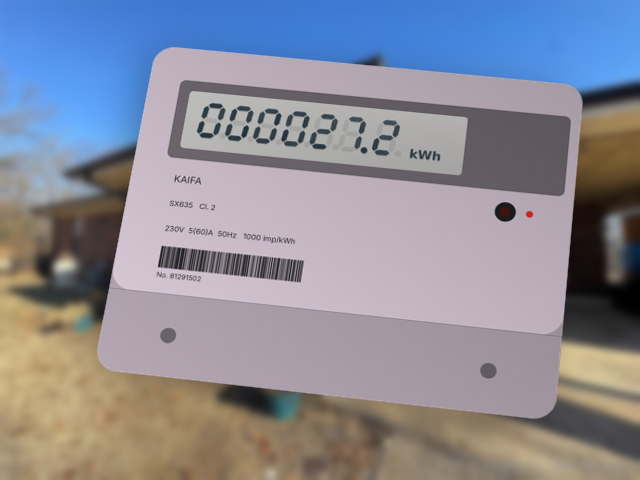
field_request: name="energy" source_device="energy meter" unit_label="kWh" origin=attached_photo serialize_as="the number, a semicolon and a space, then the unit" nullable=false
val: 27.2; kWh
